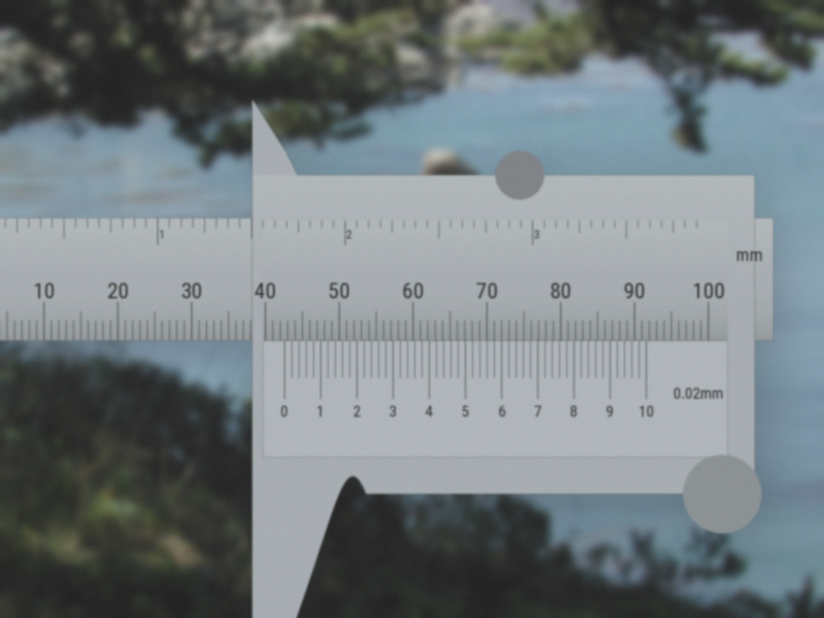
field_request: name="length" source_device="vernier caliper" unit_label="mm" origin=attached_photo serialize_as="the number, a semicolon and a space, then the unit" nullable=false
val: 42.6; mm
